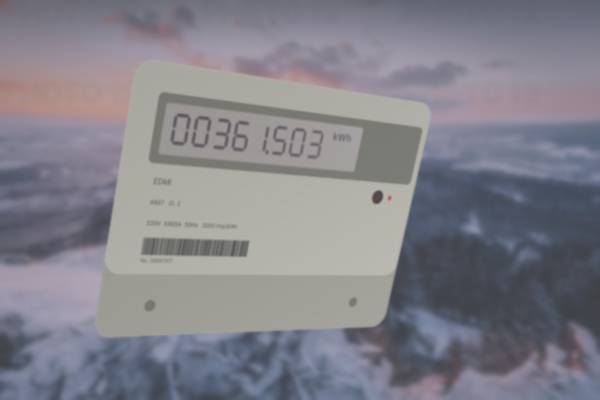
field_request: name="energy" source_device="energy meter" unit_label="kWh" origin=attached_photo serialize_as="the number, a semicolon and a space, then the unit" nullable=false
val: 361.503; kWh
